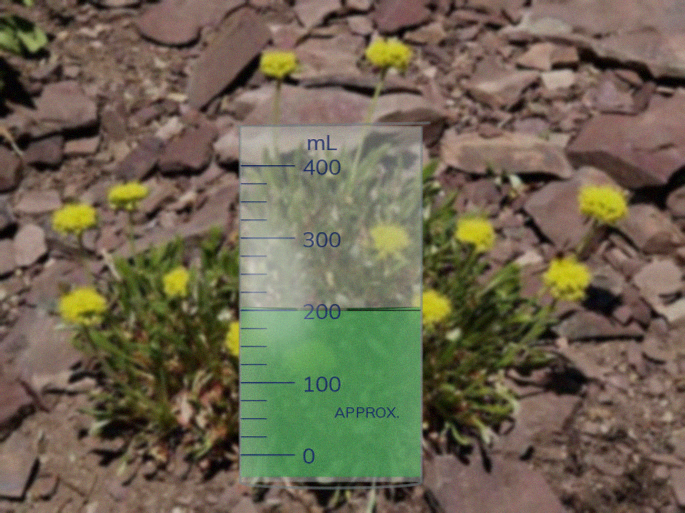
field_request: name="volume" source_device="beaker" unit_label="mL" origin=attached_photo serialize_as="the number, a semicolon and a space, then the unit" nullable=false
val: 200; mL
